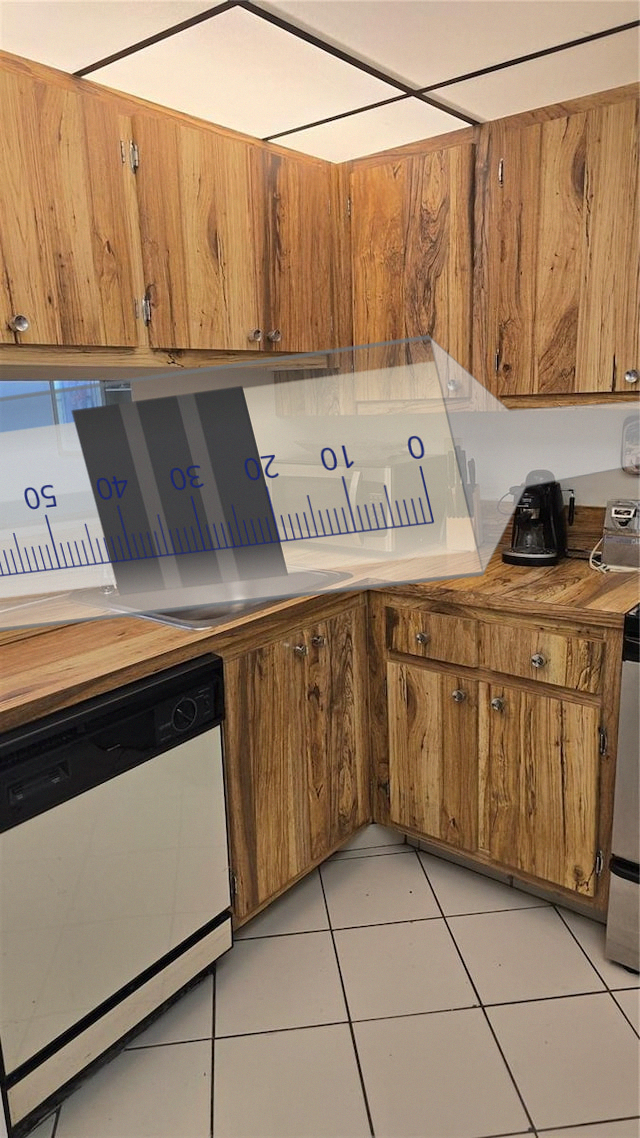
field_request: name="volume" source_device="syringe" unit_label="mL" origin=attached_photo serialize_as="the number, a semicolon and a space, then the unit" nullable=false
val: 20; mL
